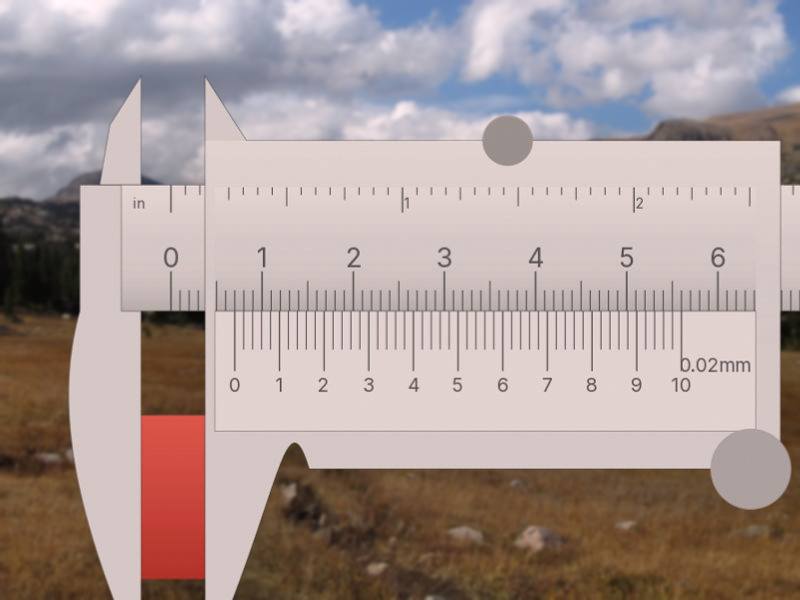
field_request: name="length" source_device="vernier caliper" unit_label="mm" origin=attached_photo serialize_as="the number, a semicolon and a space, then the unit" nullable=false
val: 7.0; mm
